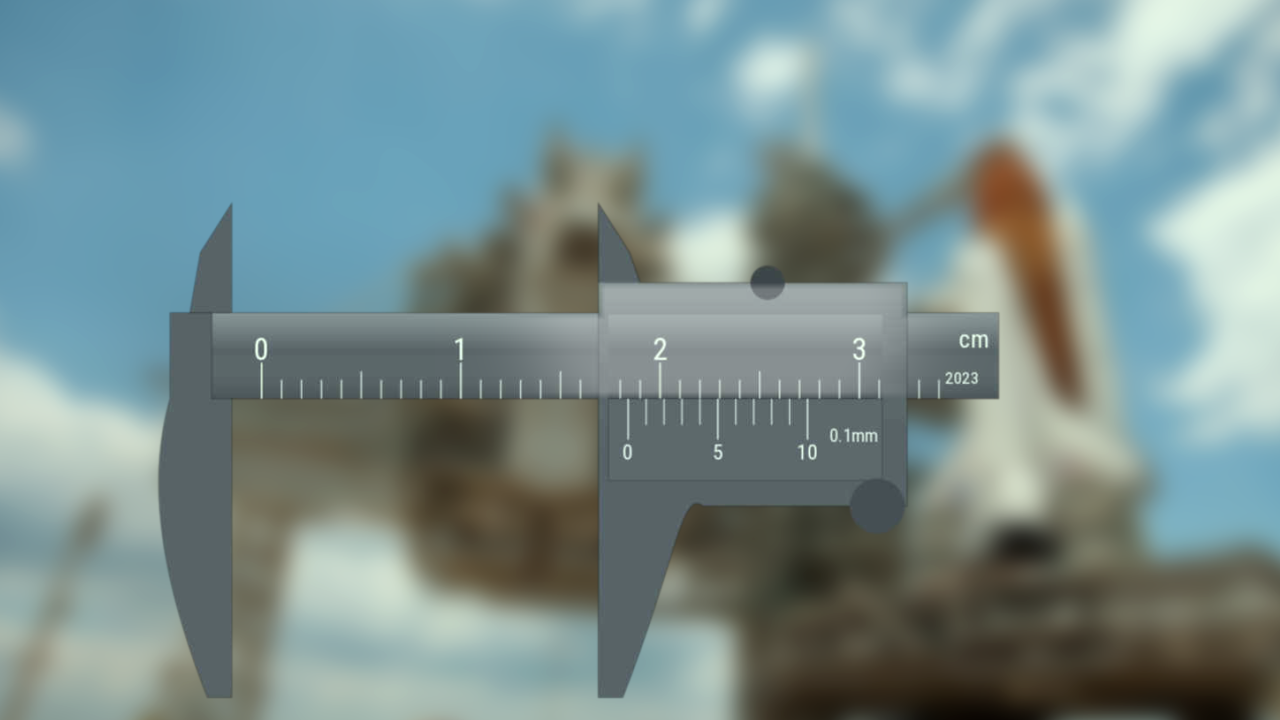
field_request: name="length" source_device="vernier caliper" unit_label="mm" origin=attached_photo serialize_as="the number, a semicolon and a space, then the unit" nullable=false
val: 18.4; mm
